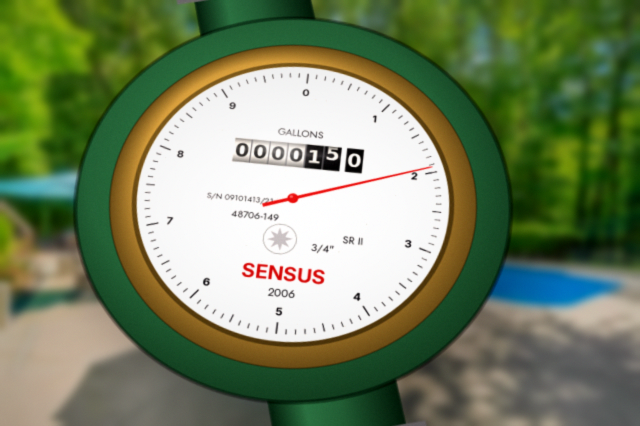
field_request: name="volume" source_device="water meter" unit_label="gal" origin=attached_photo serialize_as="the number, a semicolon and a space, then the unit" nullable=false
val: 151.9; gal
